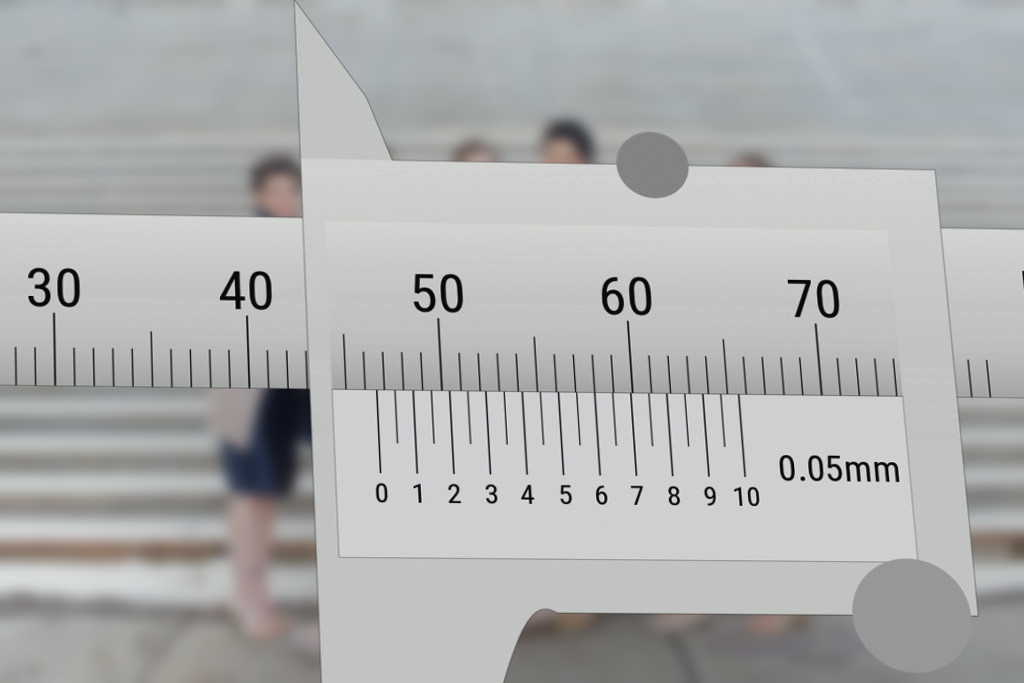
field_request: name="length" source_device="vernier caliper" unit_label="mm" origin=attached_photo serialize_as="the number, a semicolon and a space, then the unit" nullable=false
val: 46.6; mm
